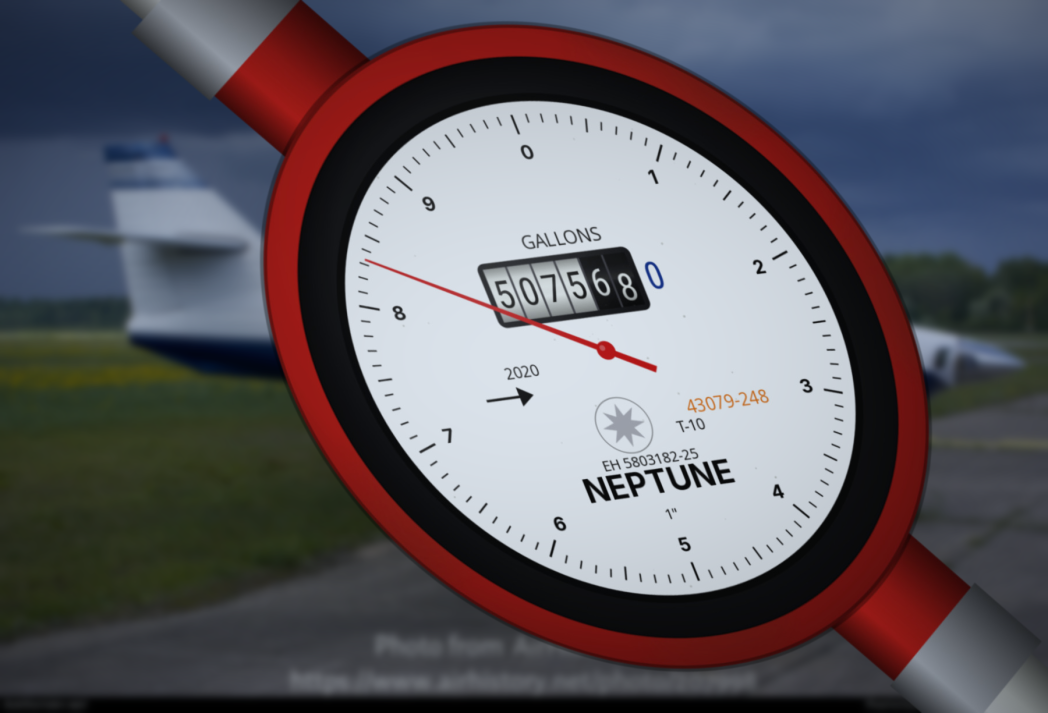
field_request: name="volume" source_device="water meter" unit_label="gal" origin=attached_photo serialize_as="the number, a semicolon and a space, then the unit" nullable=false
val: 5075678.3; gal
